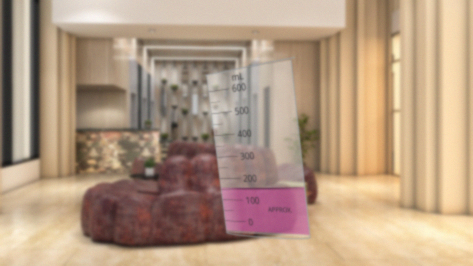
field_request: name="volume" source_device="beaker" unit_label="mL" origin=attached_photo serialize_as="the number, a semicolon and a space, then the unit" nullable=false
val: 150; mL
